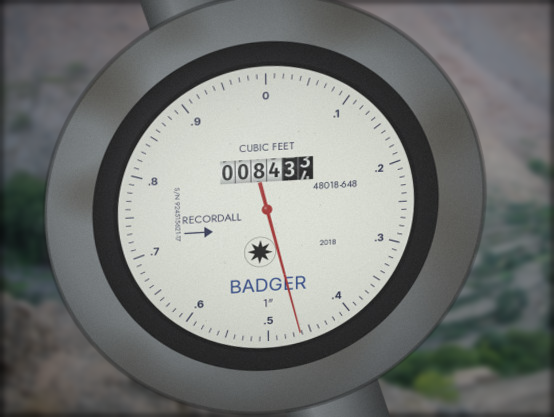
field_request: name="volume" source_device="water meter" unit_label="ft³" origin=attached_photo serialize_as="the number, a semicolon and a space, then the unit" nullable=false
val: 8433.46; ft³
